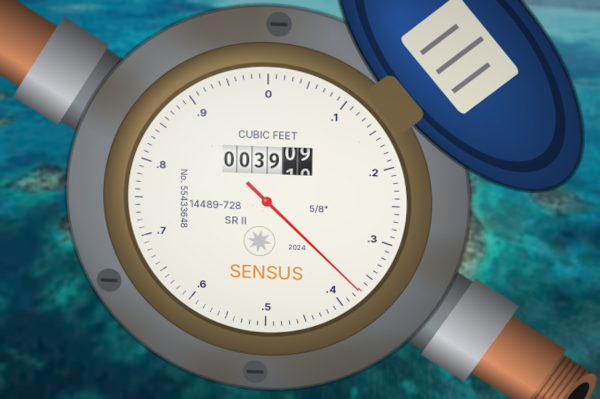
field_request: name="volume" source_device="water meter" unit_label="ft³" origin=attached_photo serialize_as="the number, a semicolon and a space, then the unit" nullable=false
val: 3909.37; ft³
